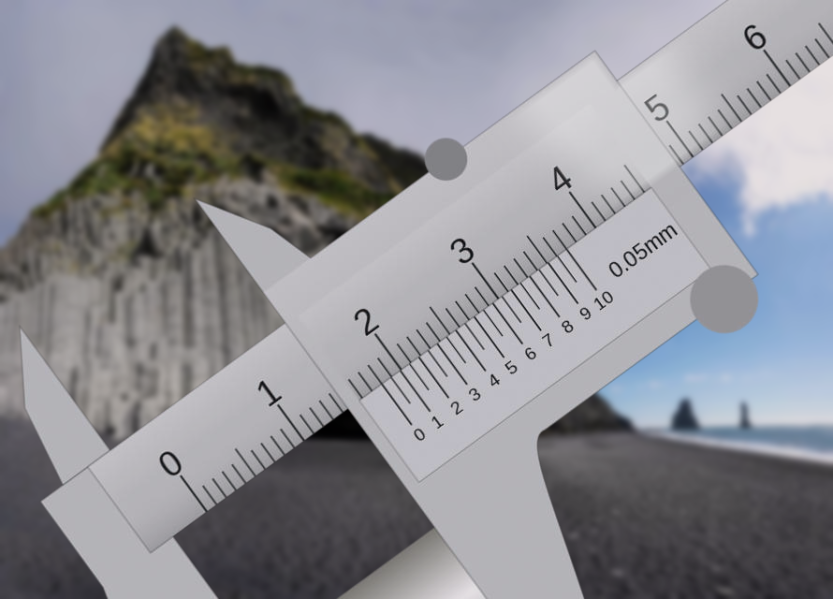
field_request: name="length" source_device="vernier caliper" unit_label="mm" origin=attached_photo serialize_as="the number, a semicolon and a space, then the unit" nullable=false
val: 18.0; mm
